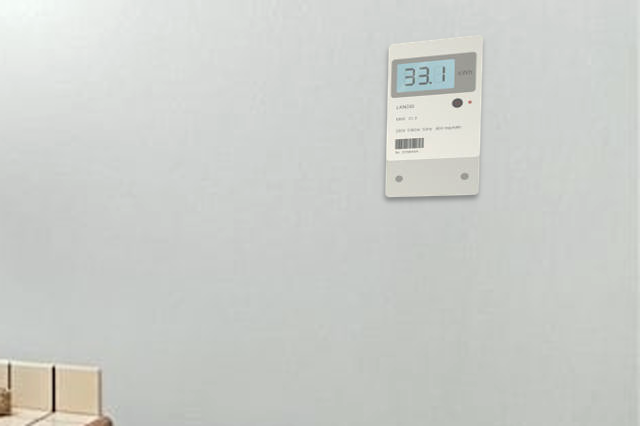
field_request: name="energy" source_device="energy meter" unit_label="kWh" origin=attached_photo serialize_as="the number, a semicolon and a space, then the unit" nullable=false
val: 33.1; kWh
